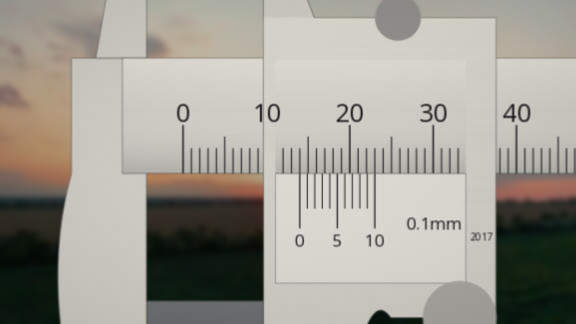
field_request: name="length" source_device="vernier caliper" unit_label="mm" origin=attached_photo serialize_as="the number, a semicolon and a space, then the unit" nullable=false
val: 14.0; mm
